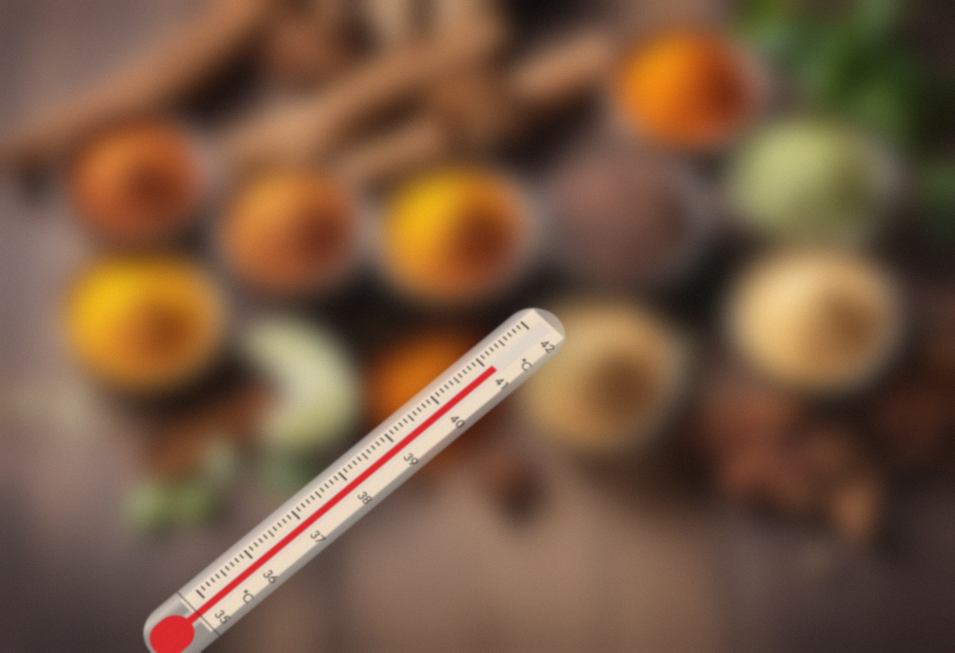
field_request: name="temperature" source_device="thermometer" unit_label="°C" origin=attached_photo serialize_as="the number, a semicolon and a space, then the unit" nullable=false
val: 41.1; °C
